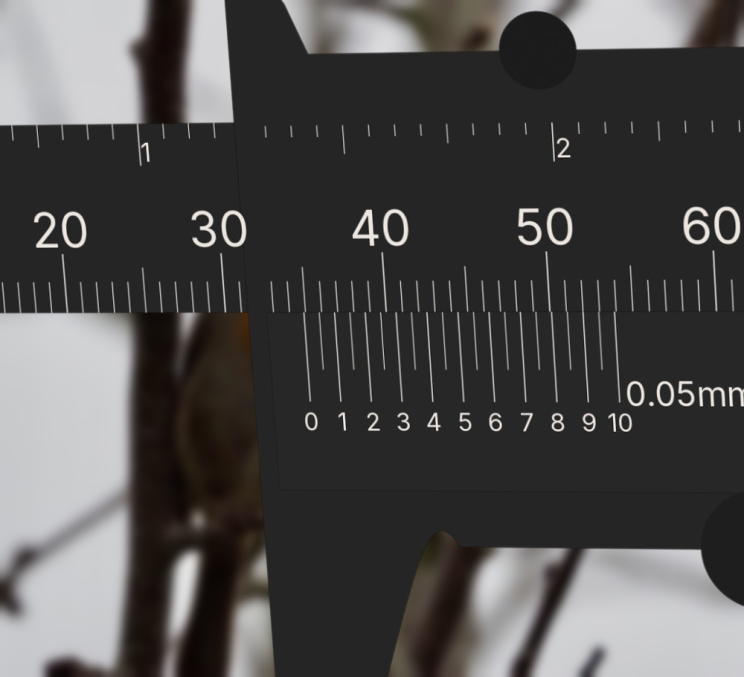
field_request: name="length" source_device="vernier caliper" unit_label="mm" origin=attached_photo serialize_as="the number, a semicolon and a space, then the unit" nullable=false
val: 34.9; mm
